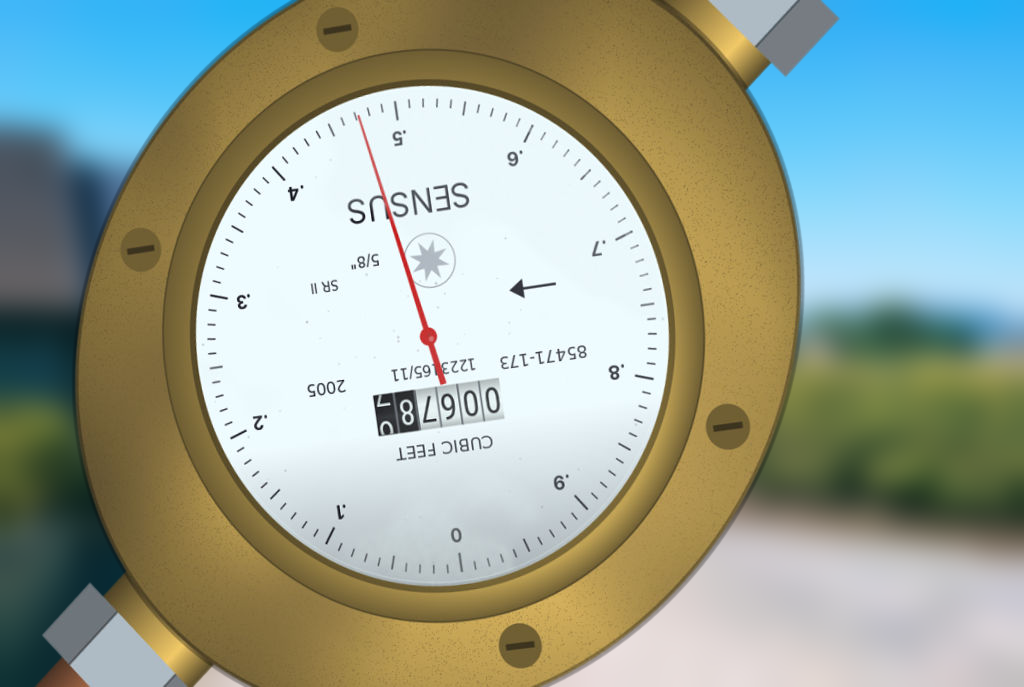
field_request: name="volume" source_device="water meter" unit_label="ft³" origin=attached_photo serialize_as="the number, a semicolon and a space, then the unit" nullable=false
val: 6786.47; ft³
